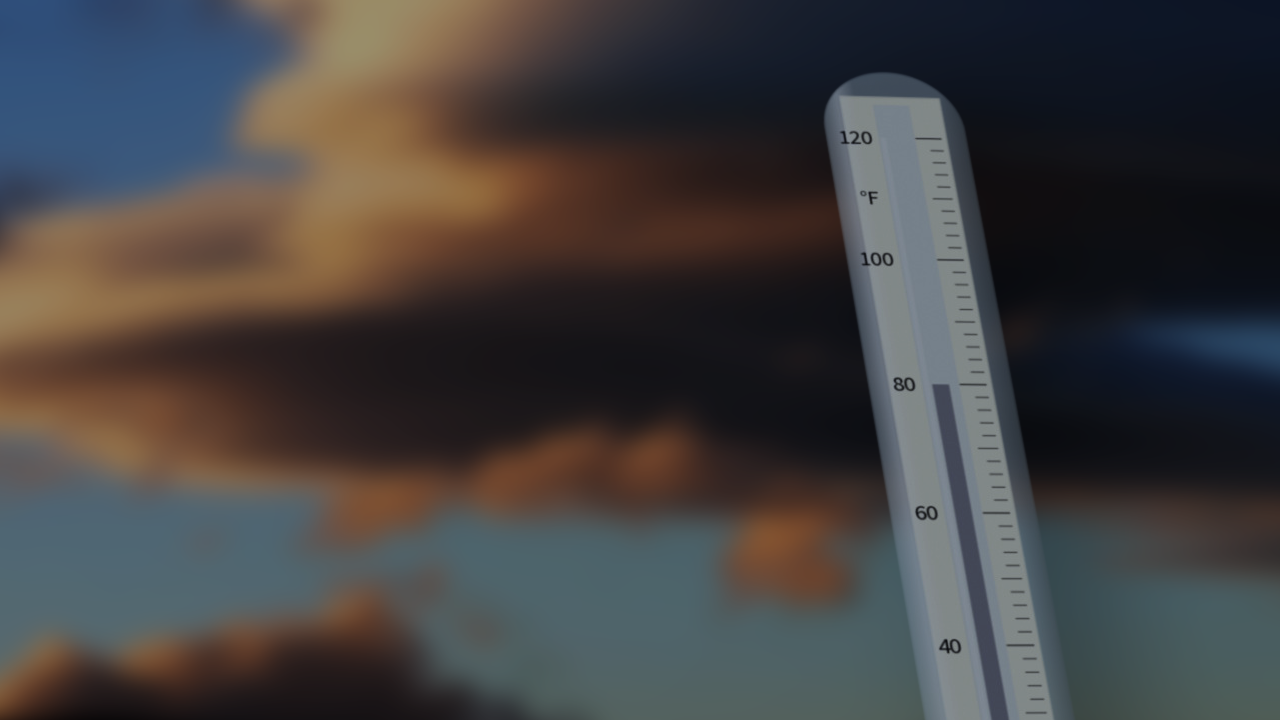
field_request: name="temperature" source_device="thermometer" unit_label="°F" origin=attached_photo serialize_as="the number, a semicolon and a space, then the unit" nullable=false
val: 80; °F
